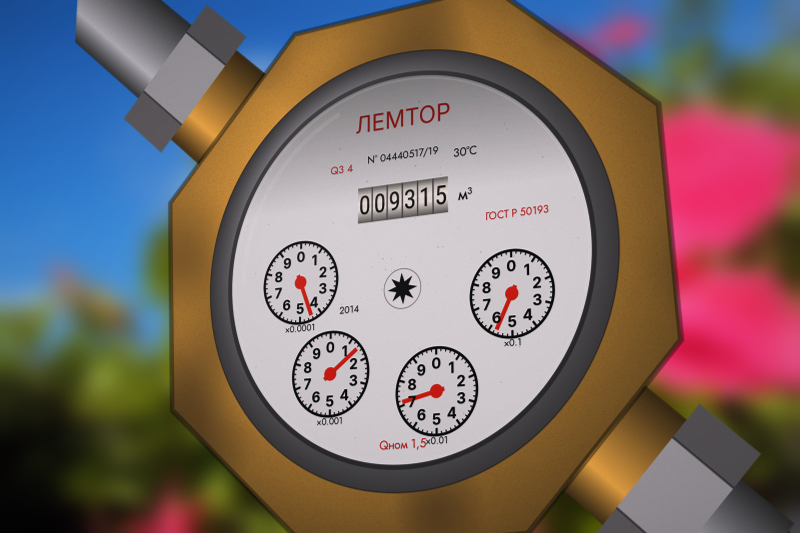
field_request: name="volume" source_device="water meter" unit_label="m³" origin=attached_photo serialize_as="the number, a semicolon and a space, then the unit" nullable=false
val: 9315.5714; m³
